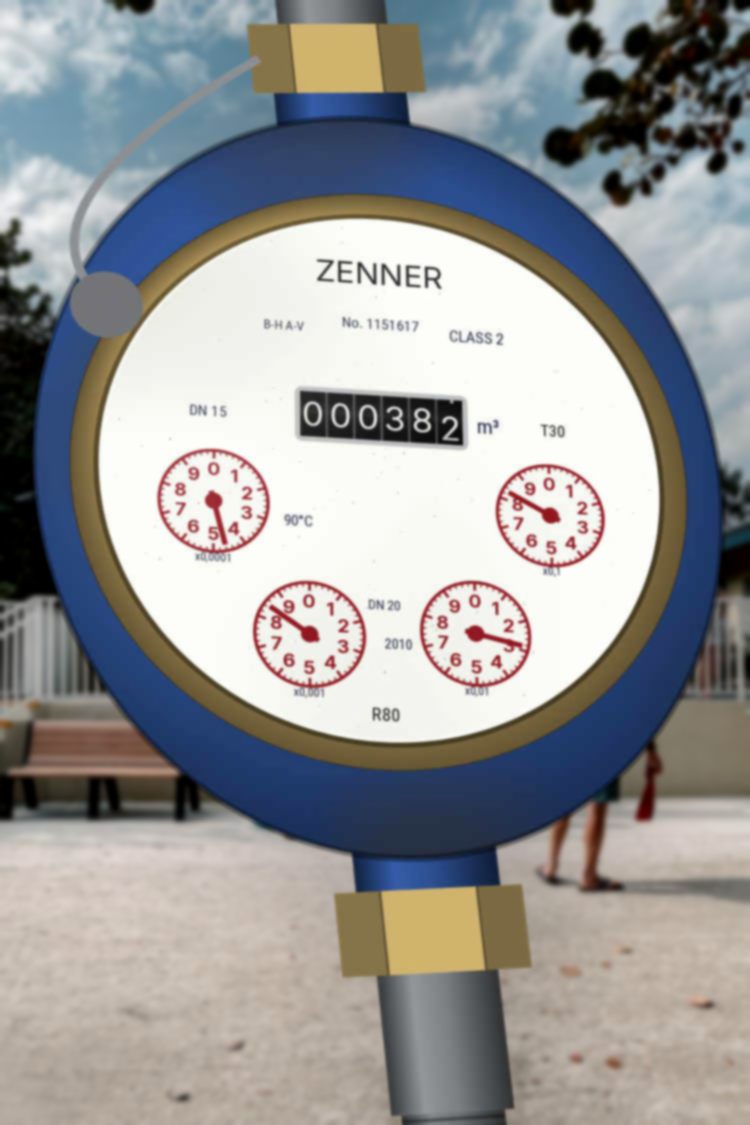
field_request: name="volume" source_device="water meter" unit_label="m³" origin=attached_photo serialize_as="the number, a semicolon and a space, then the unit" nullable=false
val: 381.8284; m³
